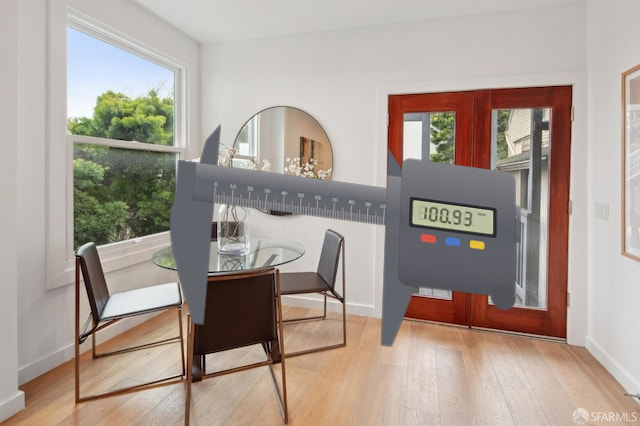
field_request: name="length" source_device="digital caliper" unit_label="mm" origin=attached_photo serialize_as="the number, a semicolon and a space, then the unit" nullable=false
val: 100.93; mm
